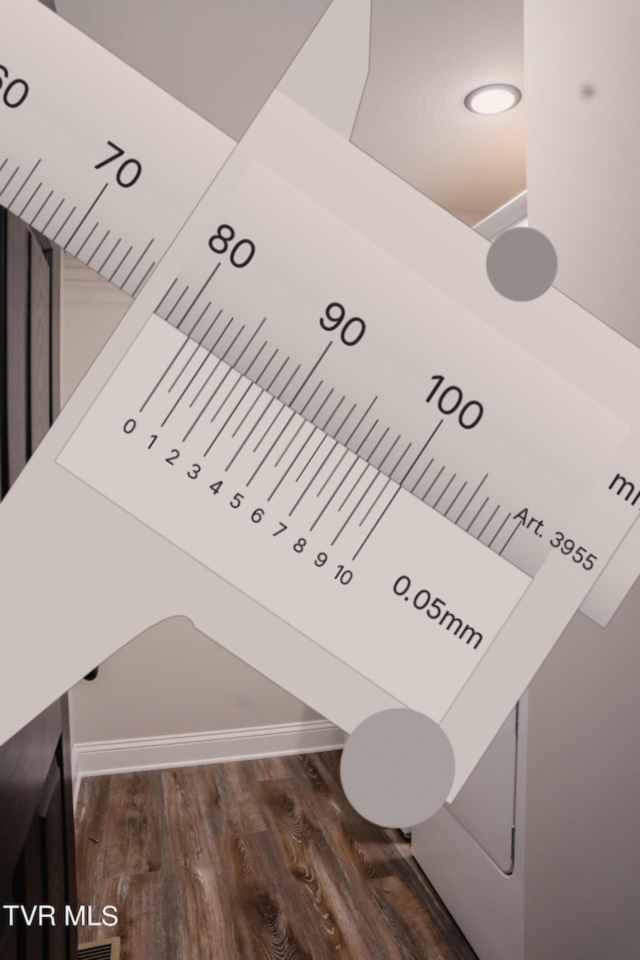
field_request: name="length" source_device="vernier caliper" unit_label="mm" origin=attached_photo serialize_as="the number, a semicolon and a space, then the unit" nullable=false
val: 81.1; mm
